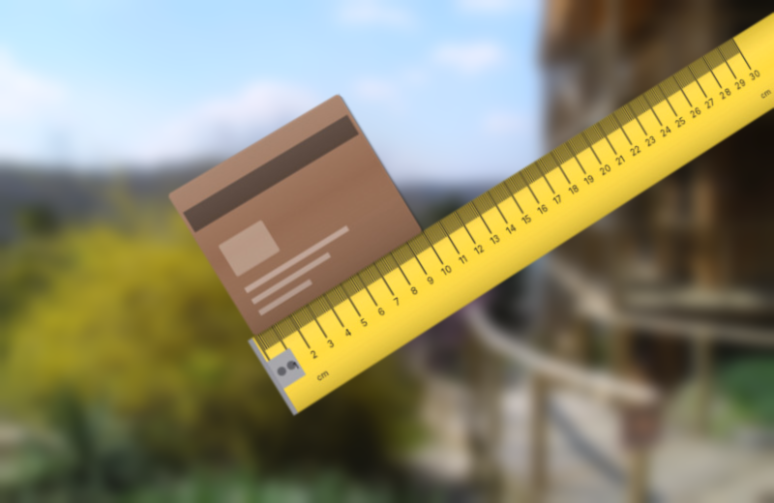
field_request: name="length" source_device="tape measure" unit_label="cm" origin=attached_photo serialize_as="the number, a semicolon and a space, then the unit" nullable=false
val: 10; cm
